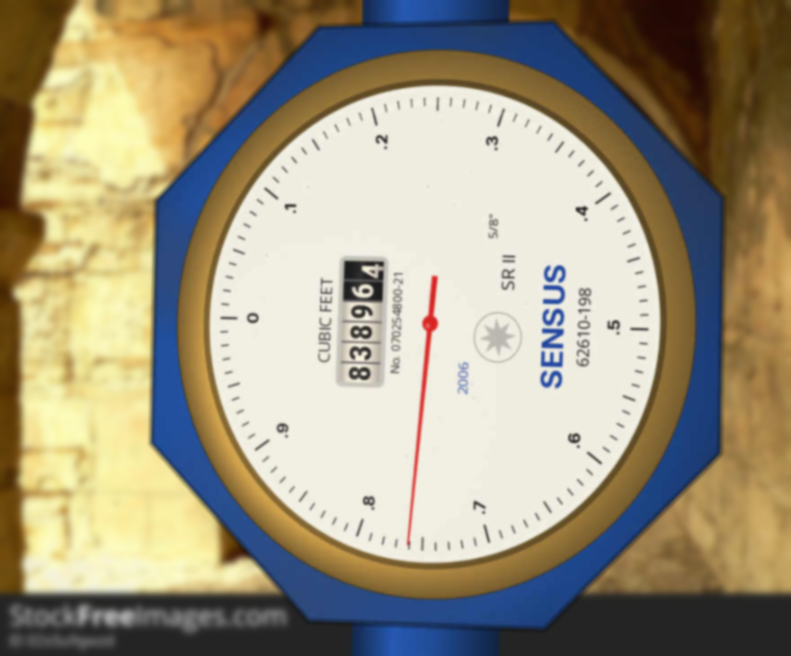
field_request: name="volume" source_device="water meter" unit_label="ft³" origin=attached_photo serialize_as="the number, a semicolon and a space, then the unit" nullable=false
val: 838963.76; ft³
